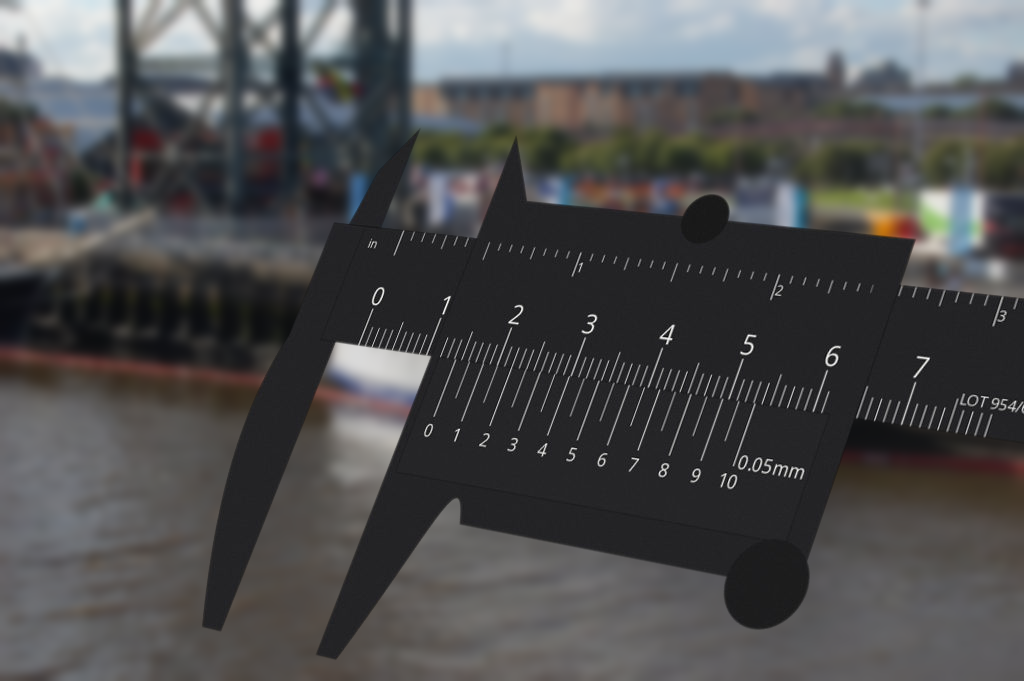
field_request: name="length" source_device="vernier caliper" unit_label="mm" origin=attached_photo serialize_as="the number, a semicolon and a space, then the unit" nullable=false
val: 14.2; mm
